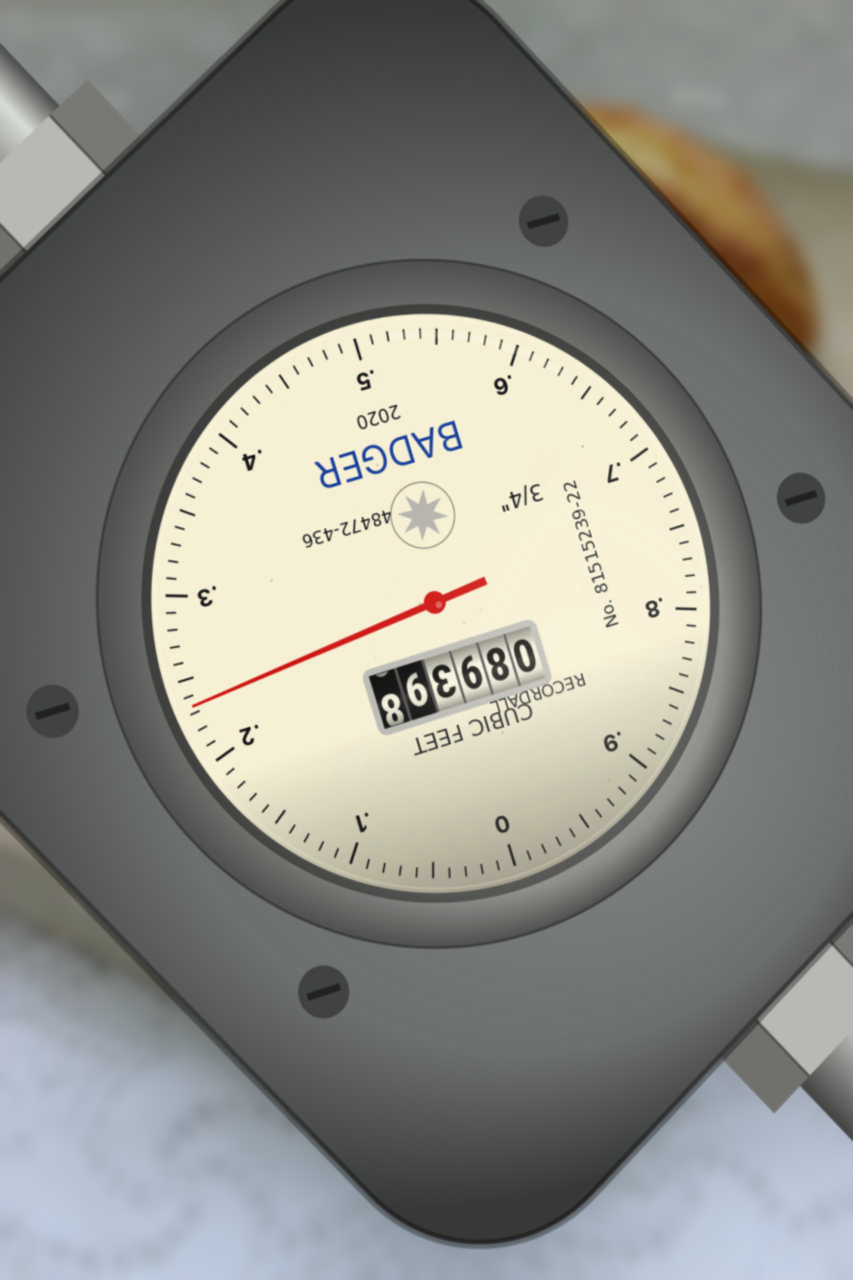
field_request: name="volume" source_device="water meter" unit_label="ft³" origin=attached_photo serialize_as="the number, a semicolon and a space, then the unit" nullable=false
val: 89398.23; ft³
